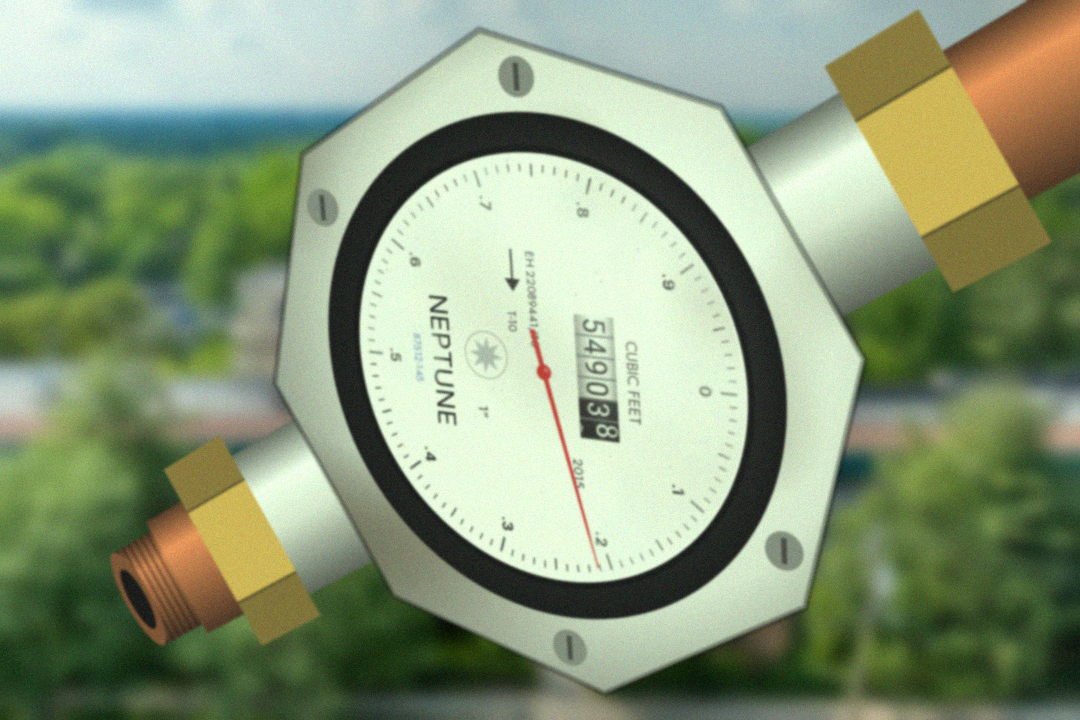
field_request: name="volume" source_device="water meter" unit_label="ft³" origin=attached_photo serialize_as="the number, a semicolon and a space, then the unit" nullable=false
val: 549038.21; ft³
